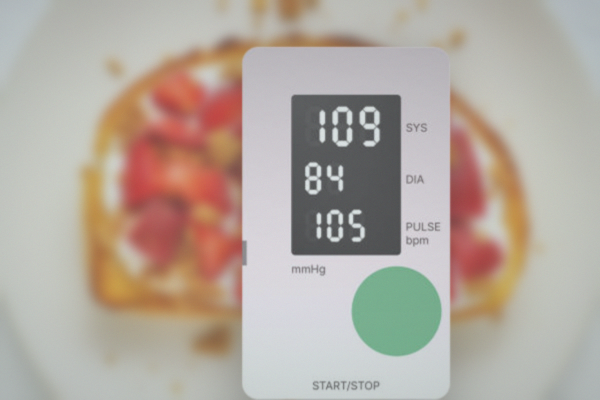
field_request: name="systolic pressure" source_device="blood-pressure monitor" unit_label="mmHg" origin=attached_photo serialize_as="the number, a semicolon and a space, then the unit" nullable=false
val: 109; mmHg
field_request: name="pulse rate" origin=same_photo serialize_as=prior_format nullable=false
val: 105; bpm
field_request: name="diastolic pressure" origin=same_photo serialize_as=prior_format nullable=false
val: 84; mmHg
